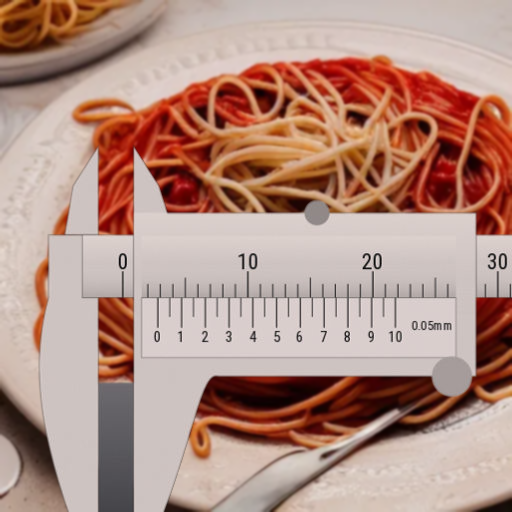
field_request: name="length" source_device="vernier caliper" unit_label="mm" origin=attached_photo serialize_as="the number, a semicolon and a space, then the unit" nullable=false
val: 2.8; mm
